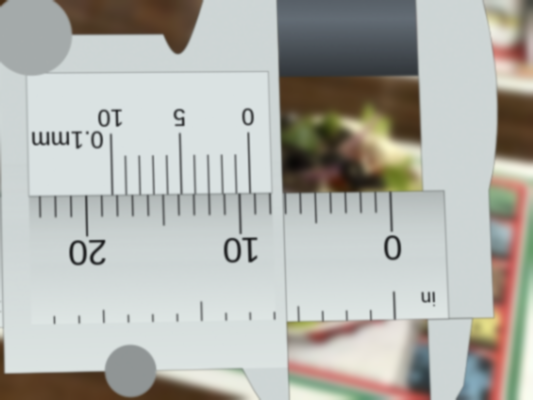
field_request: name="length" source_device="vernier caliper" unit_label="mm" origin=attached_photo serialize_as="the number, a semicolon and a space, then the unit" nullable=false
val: 9.3; mm
